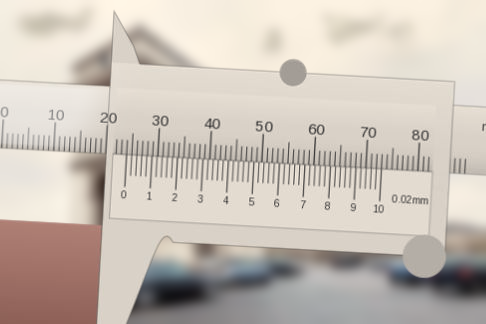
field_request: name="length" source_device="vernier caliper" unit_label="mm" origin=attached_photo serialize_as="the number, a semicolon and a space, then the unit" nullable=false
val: 24.0; mm
